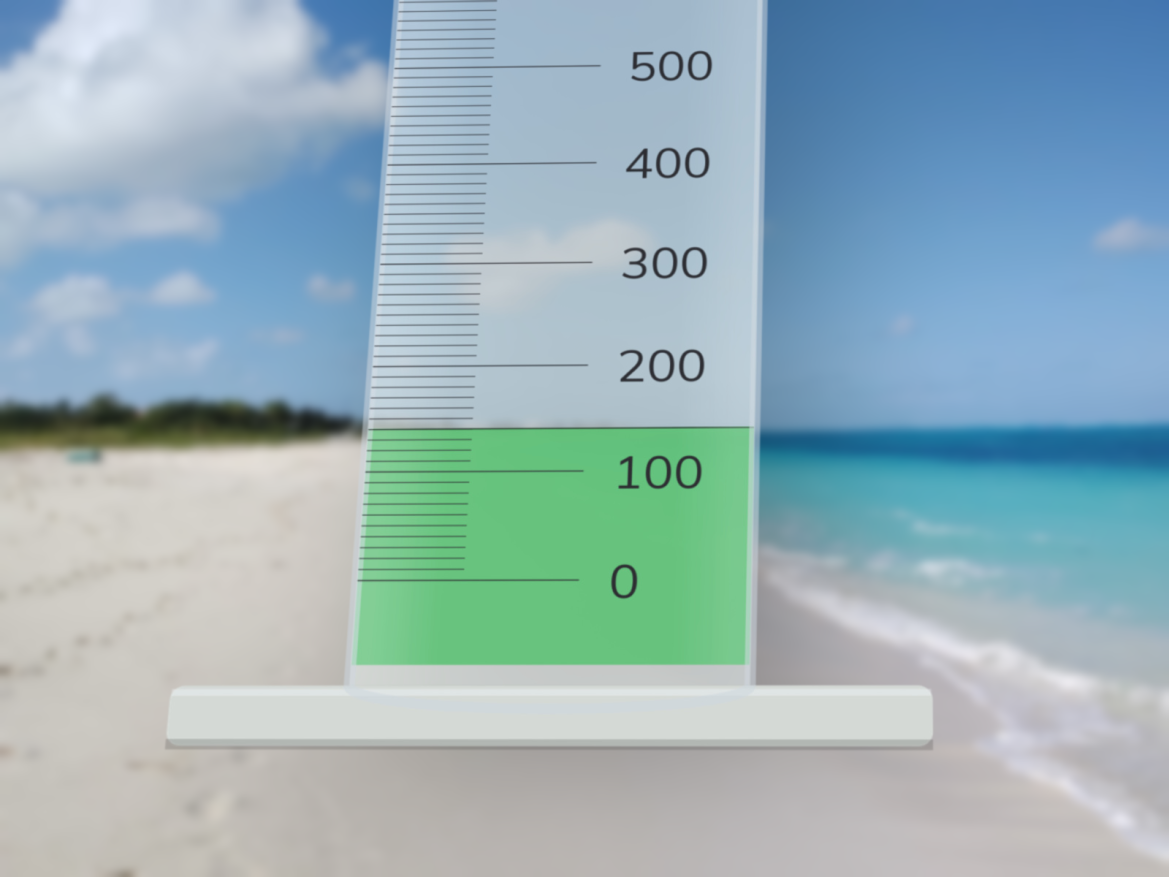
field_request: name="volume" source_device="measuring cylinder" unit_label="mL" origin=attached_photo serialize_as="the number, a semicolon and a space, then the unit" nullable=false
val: 140; mL
